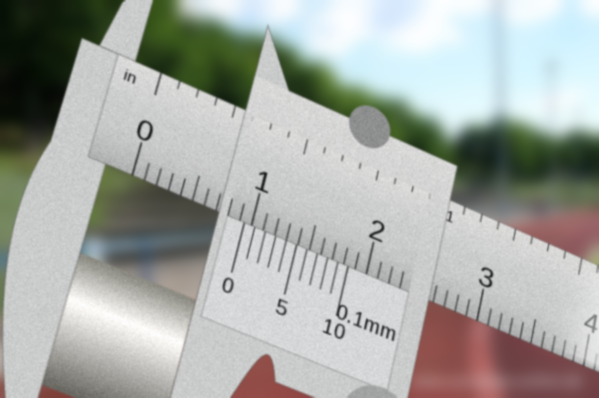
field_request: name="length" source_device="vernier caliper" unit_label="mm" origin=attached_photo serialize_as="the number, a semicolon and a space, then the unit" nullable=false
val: 9.4; mm
